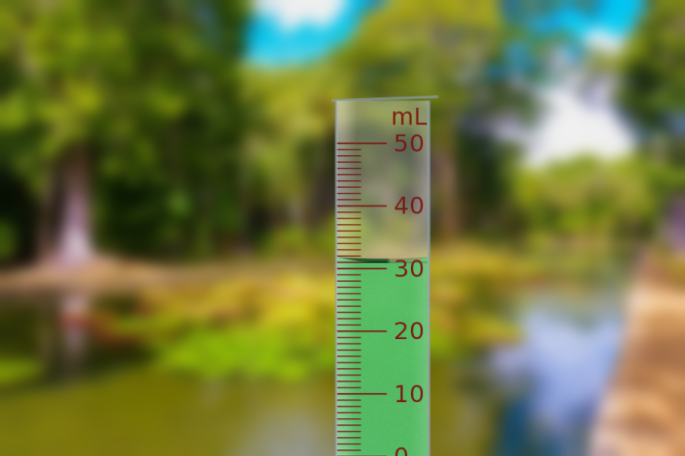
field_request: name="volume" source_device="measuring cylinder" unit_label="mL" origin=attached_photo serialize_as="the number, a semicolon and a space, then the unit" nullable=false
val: 31; mL
